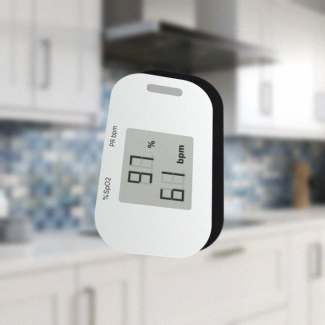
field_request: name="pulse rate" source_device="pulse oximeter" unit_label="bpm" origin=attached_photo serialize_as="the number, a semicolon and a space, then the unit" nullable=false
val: 61; bpm
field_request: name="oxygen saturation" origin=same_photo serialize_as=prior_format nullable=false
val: 97; %
